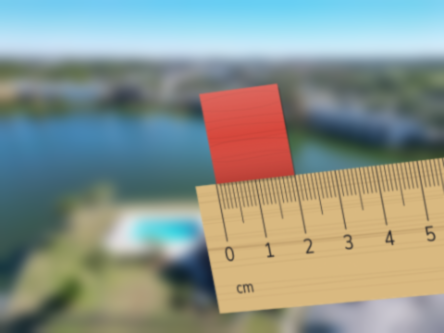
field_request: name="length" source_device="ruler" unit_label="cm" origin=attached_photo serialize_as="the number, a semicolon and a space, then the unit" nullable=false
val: 2; cm
